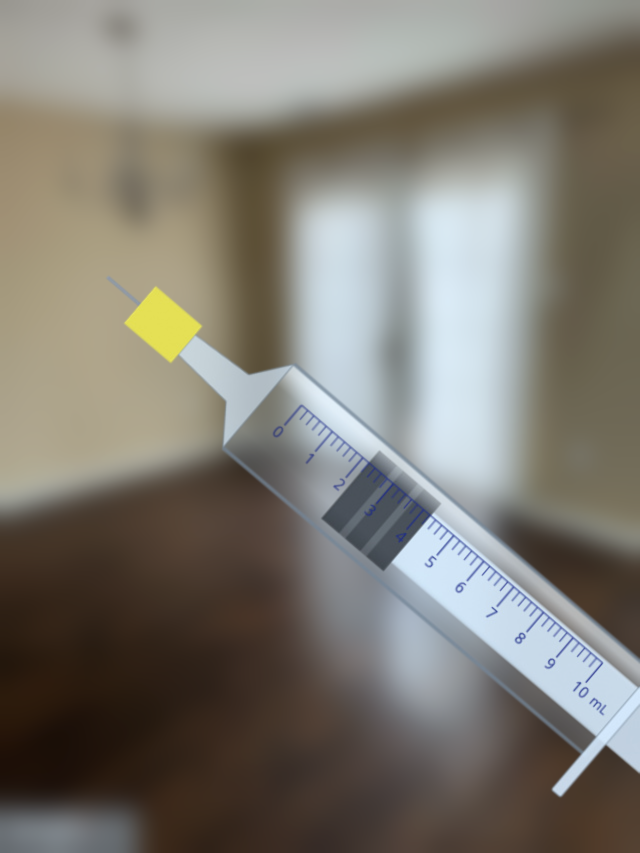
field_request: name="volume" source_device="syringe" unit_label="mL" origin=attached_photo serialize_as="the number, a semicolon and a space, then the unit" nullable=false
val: 2.2; mL
